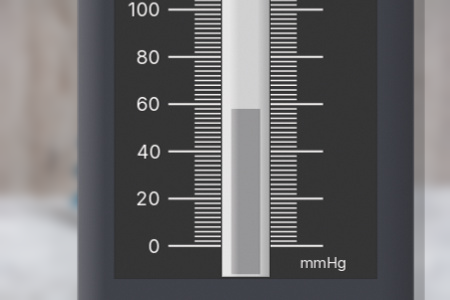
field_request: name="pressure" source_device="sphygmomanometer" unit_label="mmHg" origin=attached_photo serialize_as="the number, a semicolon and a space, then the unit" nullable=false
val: 58; mmHg
